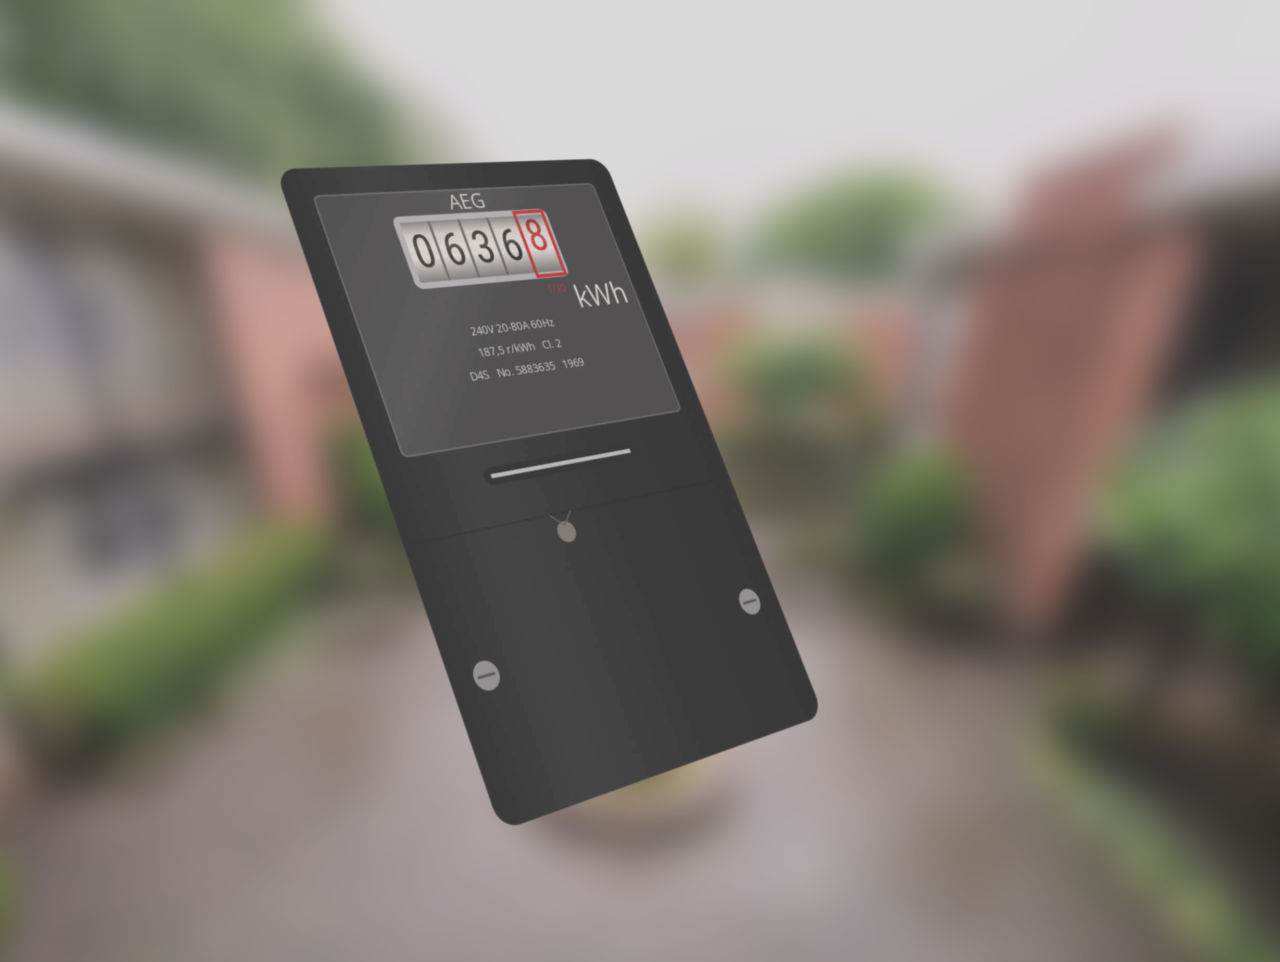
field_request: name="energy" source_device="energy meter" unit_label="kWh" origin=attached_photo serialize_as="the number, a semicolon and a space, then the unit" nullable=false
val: 636.8; kWh
